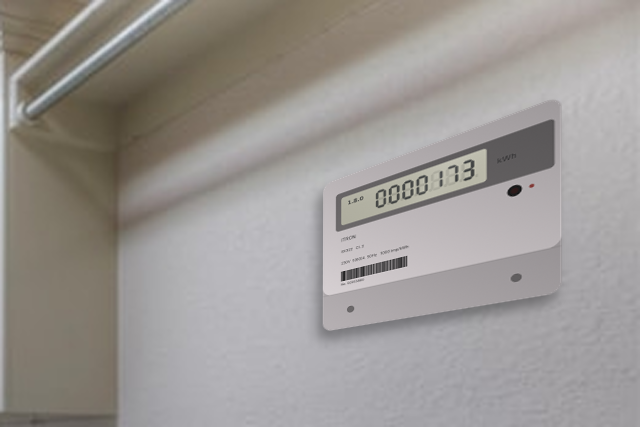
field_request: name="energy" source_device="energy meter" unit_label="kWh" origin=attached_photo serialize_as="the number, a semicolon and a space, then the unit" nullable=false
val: 173; kWh
